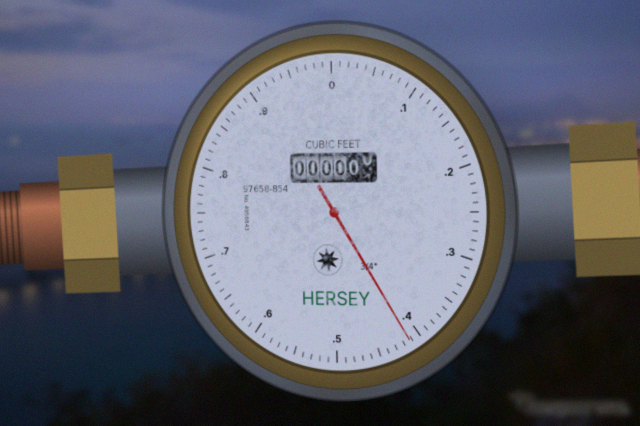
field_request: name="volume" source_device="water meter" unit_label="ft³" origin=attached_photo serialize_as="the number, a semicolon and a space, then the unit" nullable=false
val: 0.41; ft³
